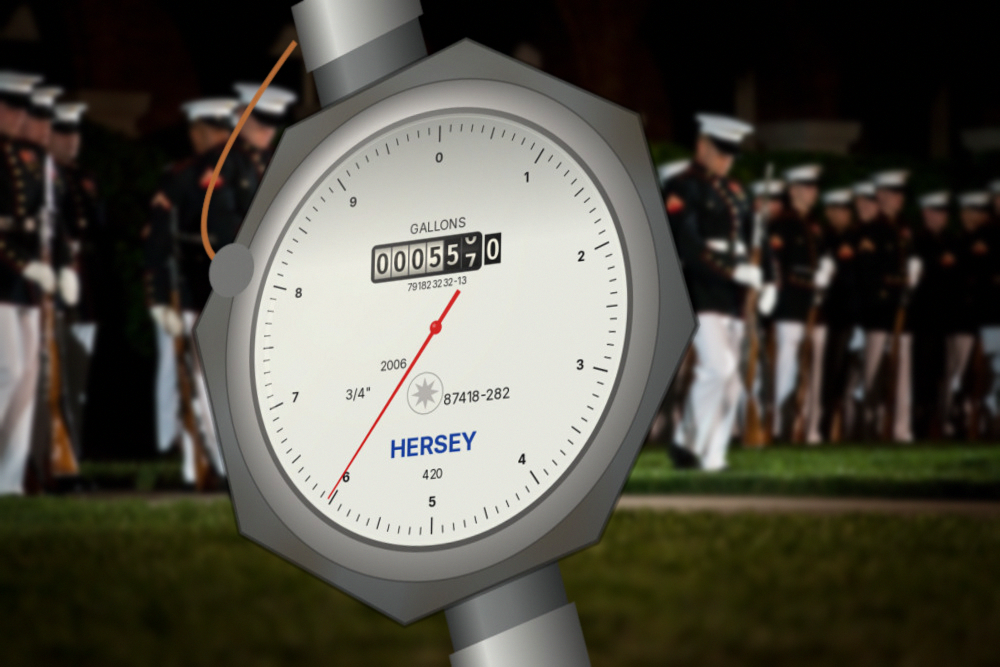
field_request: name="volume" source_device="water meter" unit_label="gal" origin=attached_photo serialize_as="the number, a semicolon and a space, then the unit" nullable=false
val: 5566.0; gal
